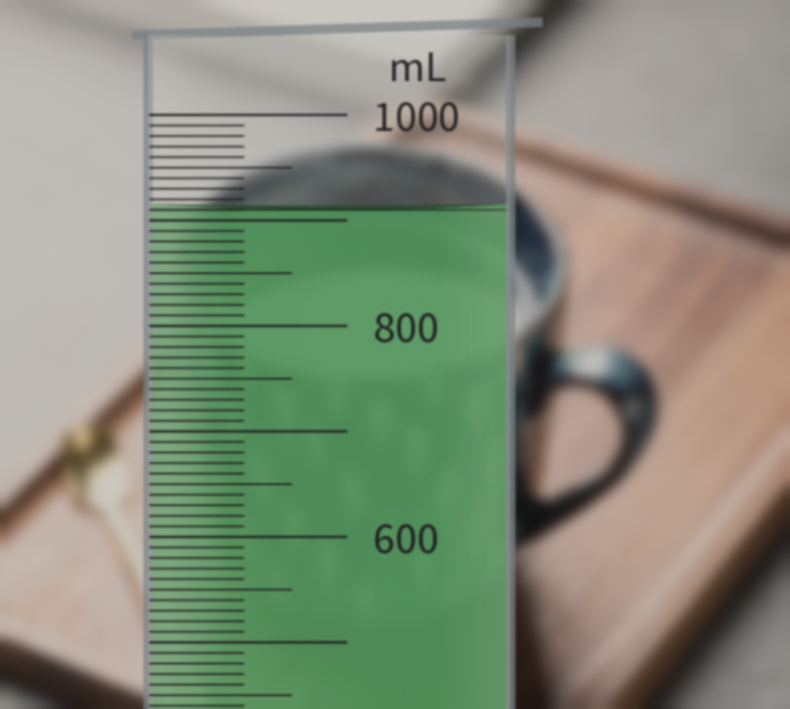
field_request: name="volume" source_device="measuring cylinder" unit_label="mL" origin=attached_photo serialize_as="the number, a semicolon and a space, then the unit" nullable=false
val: 910; mL
